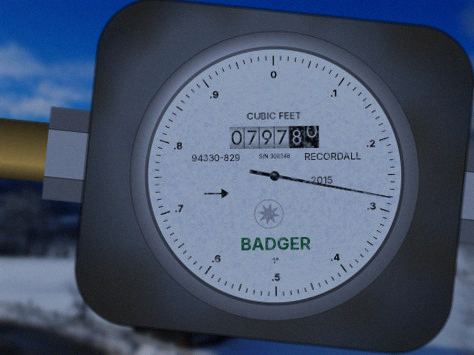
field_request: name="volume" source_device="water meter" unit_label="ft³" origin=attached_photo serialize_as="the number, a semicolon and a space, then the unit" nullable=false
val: 79780.28; ft³
